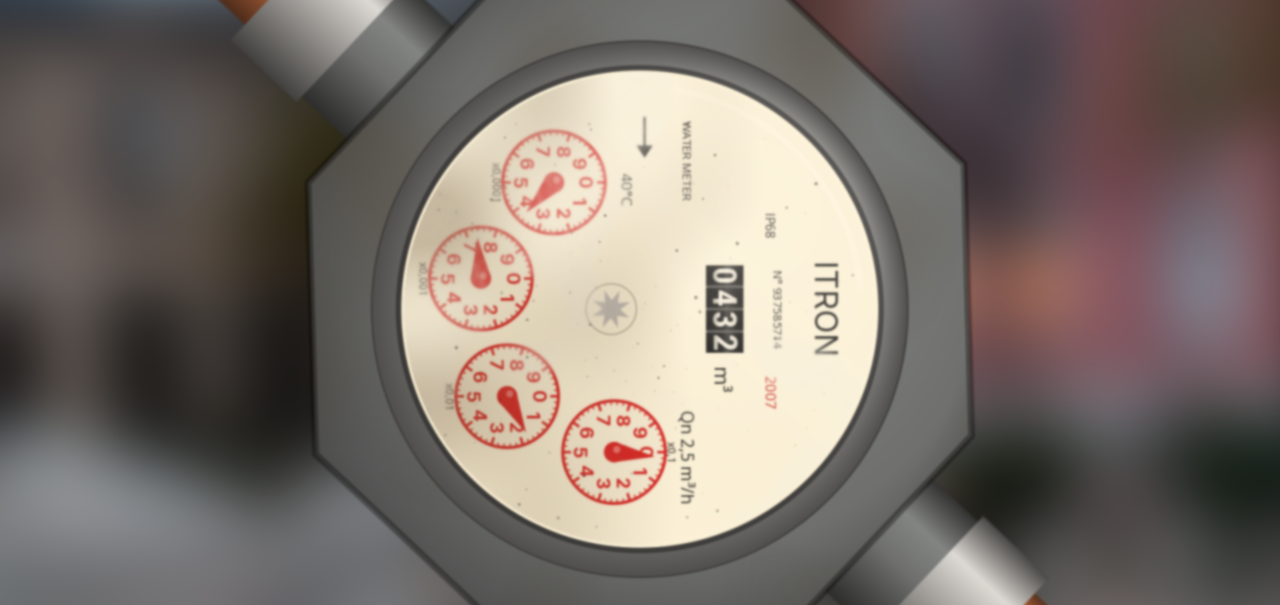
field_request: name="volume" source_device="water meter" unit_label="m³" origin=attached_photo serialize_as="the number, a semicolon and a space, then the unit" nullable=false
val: 432.0173; m³
